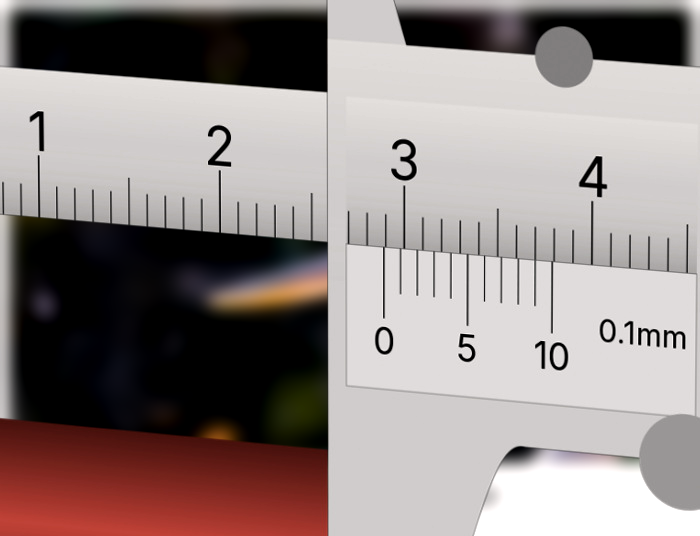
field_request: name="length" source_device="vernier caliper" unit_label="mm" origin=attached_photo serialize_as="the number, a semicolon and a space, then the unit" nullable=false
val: 28.9; mm
